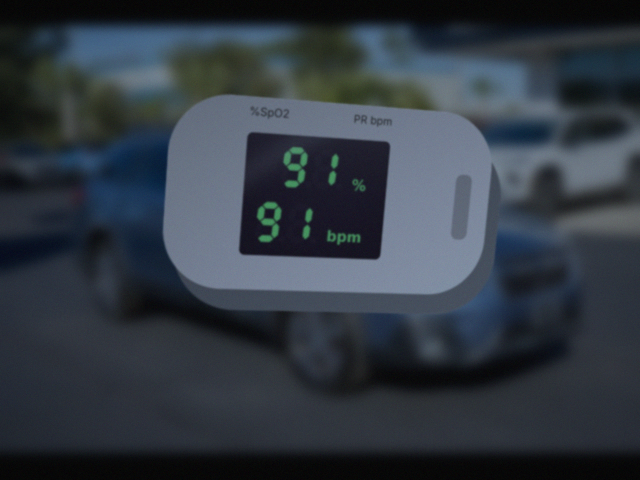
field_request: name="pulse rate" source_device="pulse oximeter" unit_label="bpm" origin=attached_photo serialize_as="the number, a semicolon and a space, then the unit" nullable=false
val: 91; bpm
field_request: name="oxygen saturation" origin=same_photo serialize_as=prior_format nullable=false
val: 91; %
